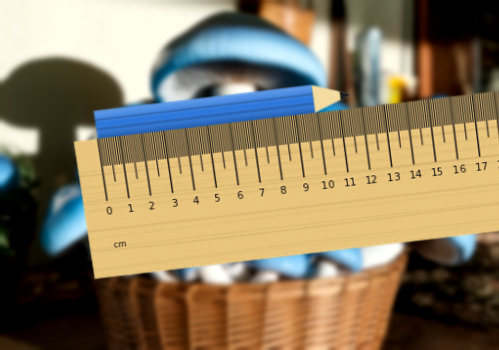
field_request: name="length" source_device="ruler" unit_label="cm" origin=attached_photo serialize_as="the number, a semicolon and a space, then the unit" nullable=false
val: 11.5; cm
